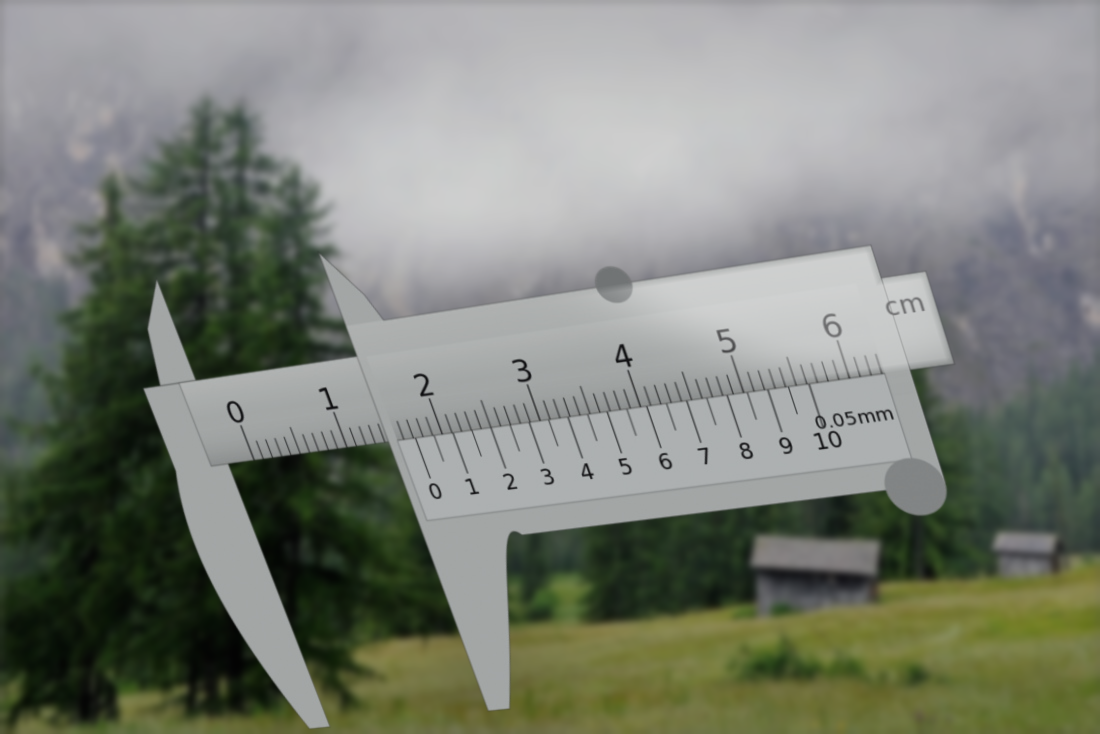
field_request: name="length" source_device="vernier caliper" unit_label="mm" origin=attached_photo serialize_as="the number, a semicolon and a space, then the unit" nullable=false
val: 17.2; mm
